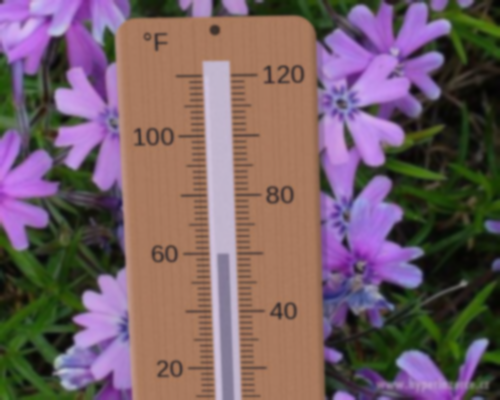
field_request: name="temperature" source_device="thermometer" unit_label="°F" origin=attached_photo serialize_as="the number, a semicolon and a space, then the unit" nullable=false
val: 60; °F
